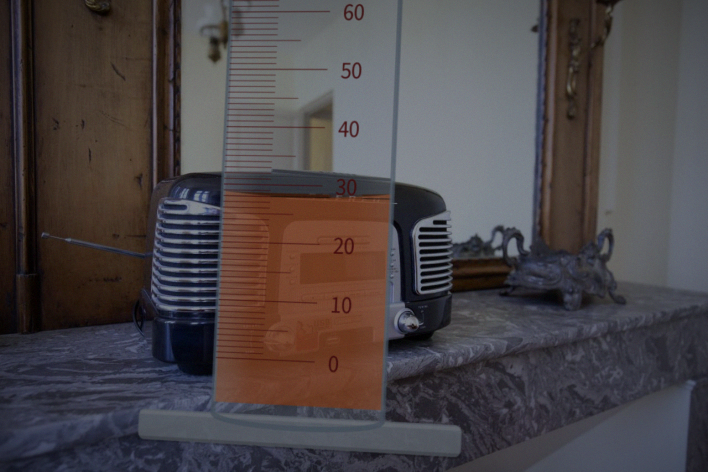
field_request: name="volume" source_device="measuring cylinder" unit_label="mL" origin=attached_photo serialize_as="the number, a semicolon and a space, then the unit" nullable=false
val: 28; mL
